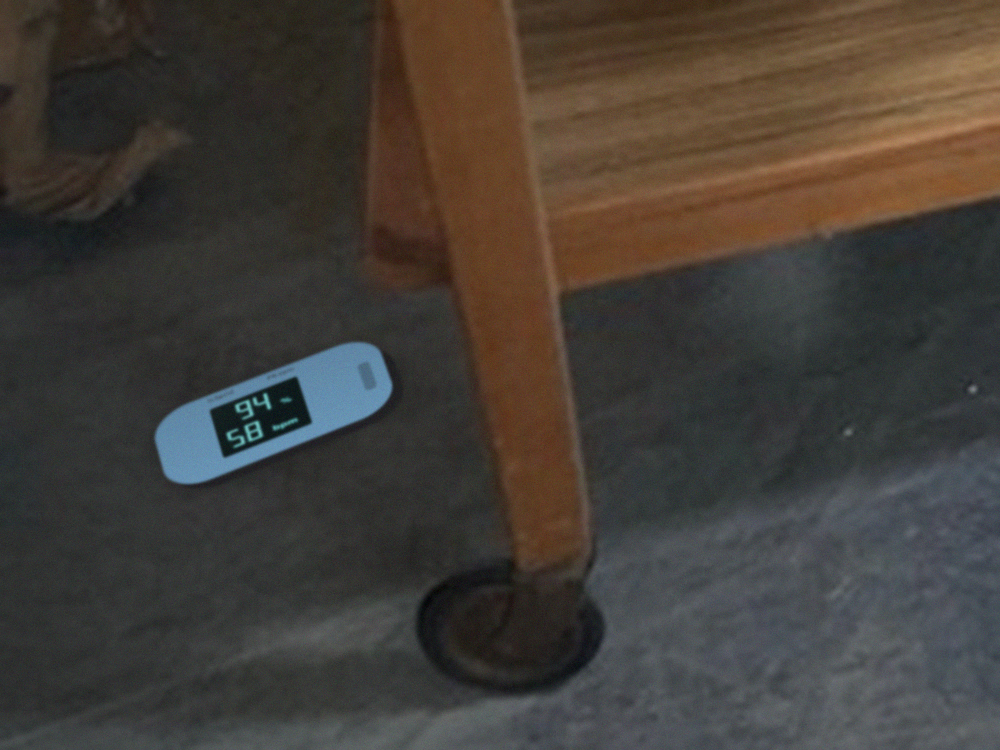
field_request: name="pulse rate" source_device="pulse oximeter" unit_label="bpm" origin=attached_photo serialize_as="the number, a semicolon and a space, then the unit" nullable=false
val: 58; bpm
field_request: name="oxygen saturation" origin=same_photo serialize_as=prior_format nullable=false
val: 94; %
